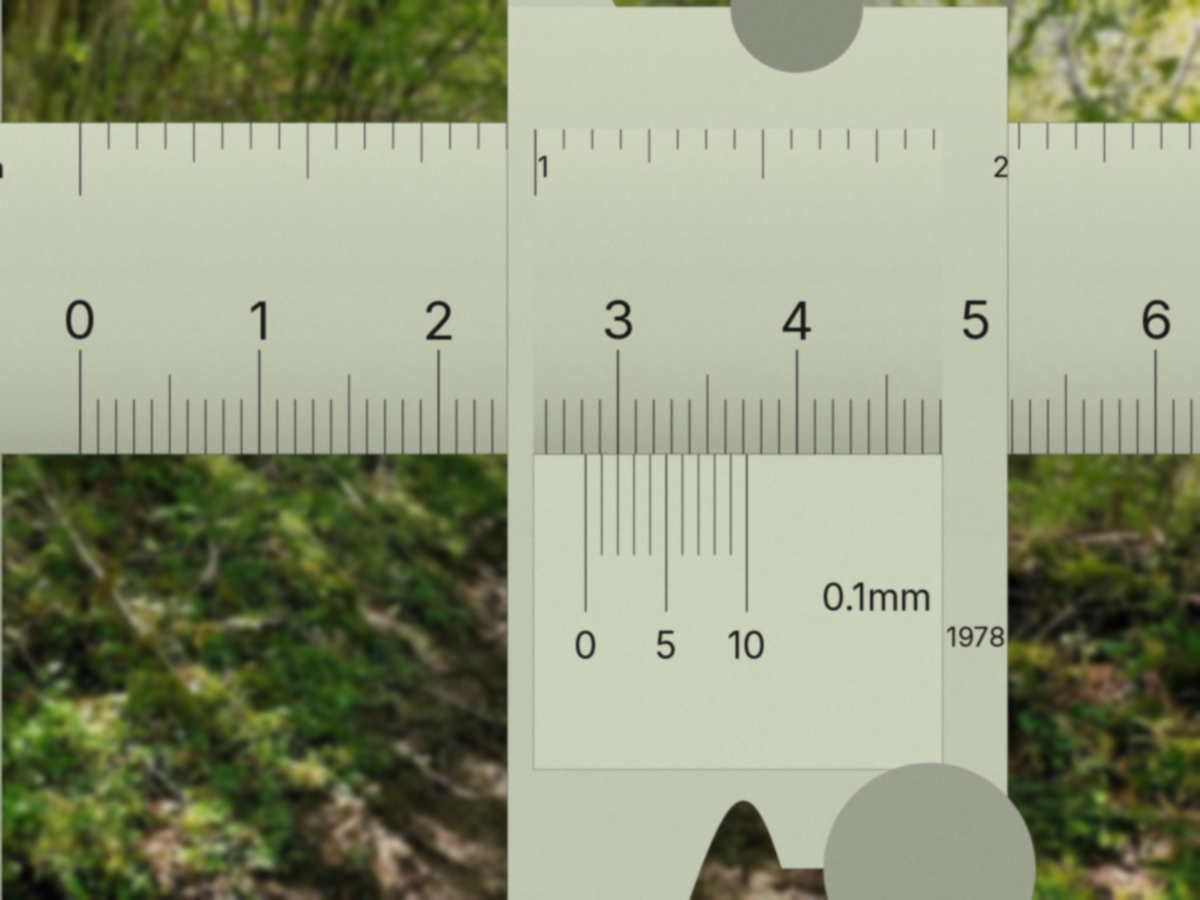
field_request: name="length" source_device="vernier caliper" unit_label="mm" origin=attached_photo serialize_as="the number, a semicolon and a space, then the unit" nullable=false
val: 28.2; mm
